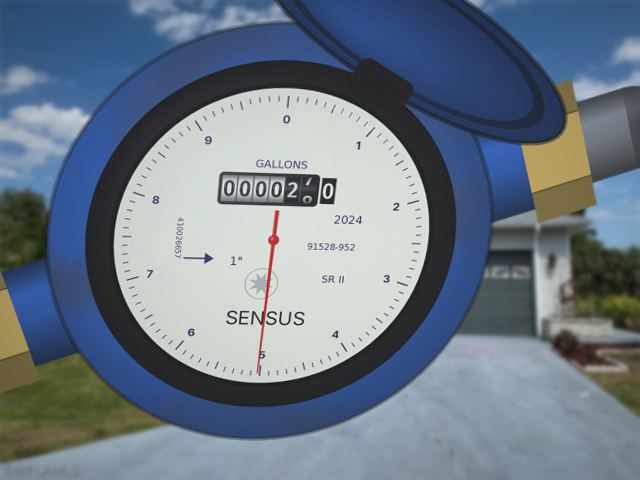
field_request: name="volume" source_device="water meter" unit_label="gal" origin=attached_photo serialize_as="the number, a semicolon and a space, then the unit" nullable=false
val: 275.0; gal
